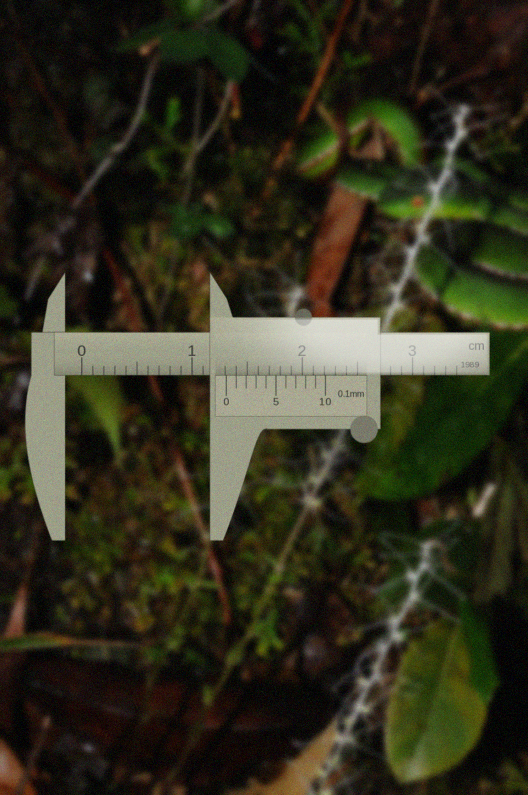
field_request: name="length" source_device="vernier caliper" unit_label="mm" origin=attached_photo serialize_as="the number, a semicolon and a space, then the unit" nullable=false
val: 13.1; mm
